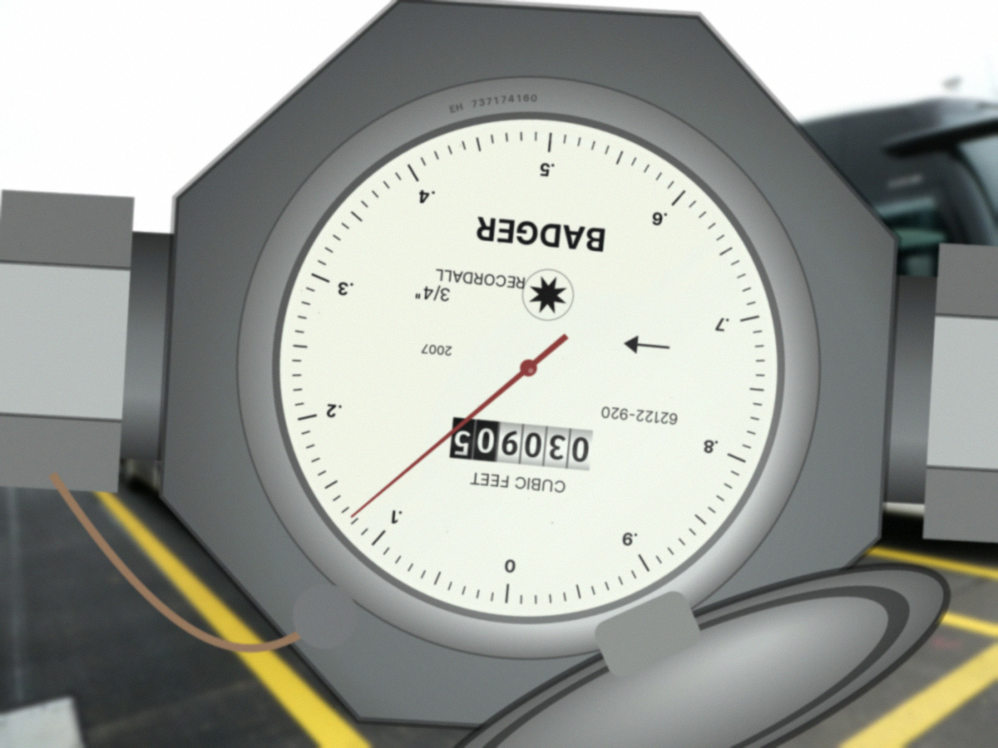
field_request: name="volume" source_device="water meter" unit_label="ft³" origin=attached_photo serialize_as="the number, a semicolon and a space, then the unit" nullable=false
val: 30905.12; ft³
